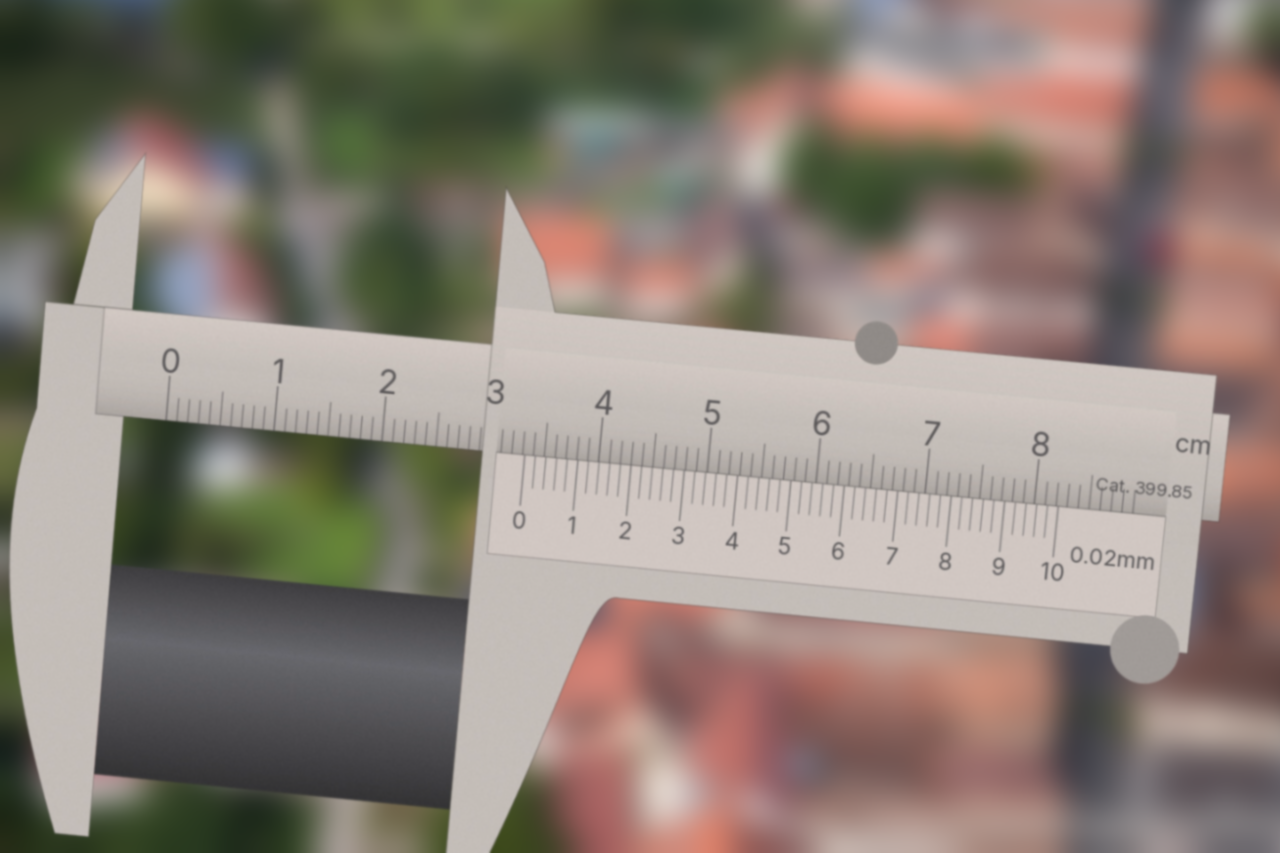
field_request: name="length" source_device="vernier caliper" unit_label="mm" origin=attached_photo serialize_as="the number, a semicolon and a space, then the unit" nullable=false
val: 33.2; mm
